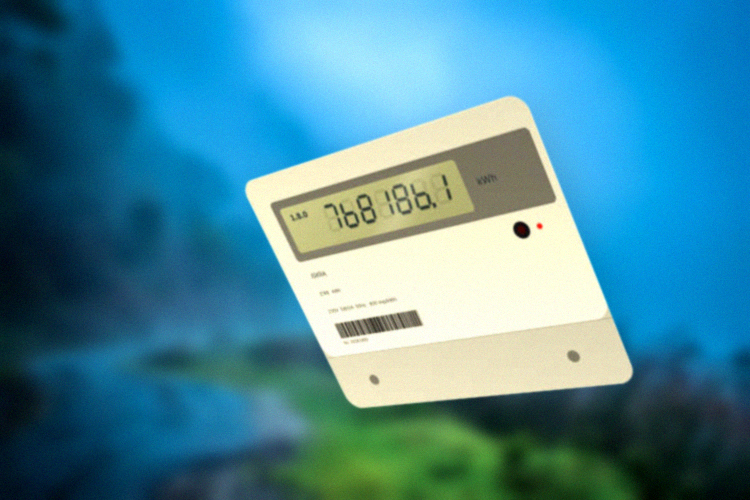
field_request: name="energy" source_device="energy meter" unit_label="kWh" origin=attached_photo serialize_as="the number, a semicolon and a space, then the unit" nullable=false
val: 768186.1; kWh
